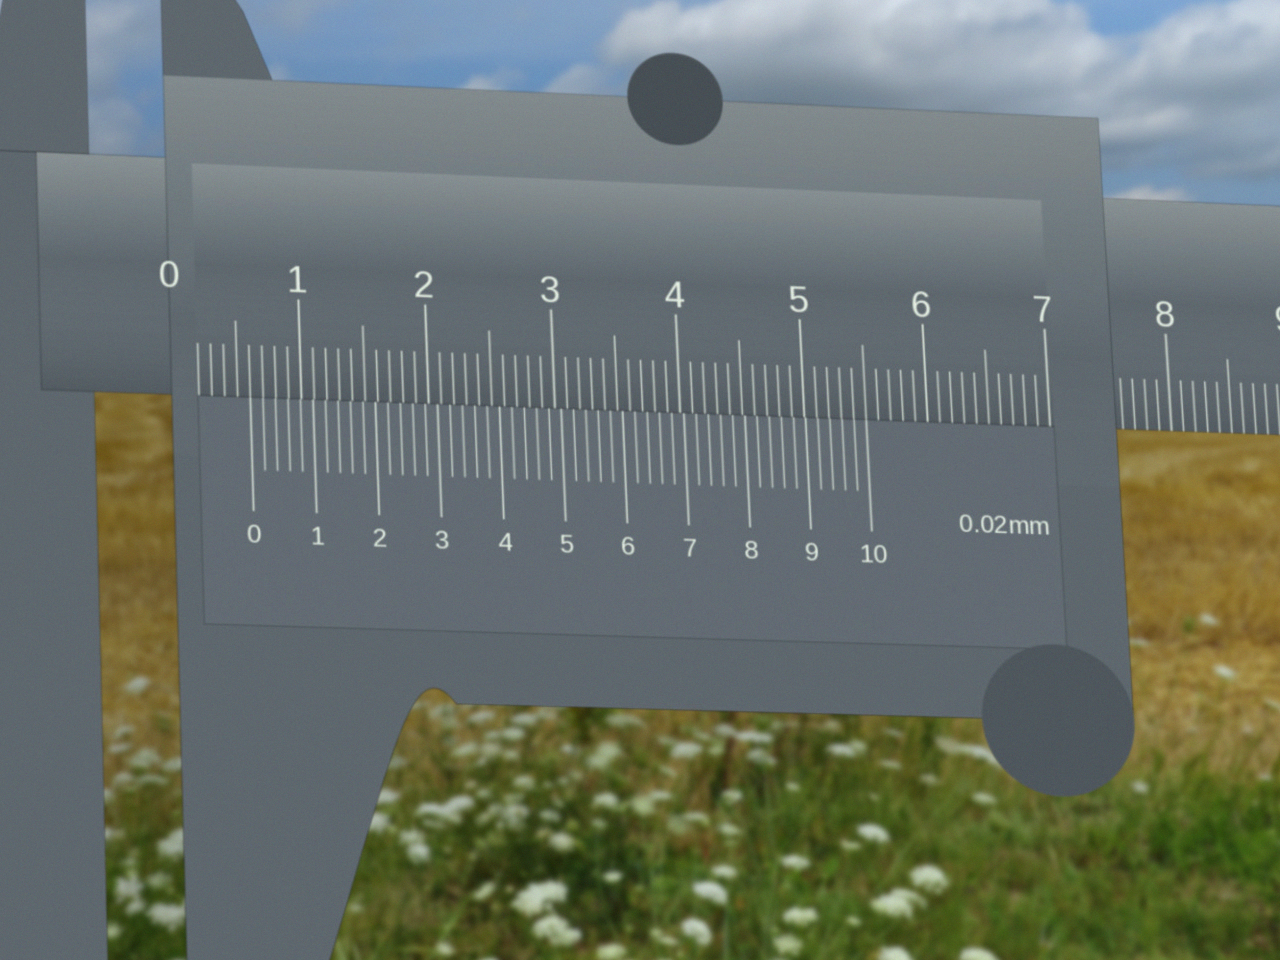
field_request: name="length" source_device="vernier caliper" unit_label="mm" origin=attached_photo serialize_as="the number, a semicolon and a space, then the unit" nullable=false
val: 6.0; mm
